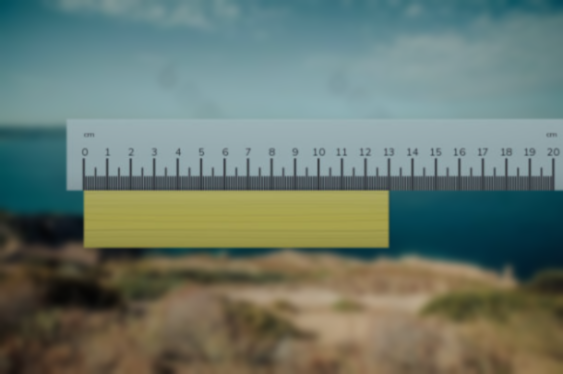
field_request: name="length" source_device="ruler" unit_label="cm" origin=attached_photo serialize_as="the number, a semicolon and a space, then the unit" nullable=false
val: 13; cm
